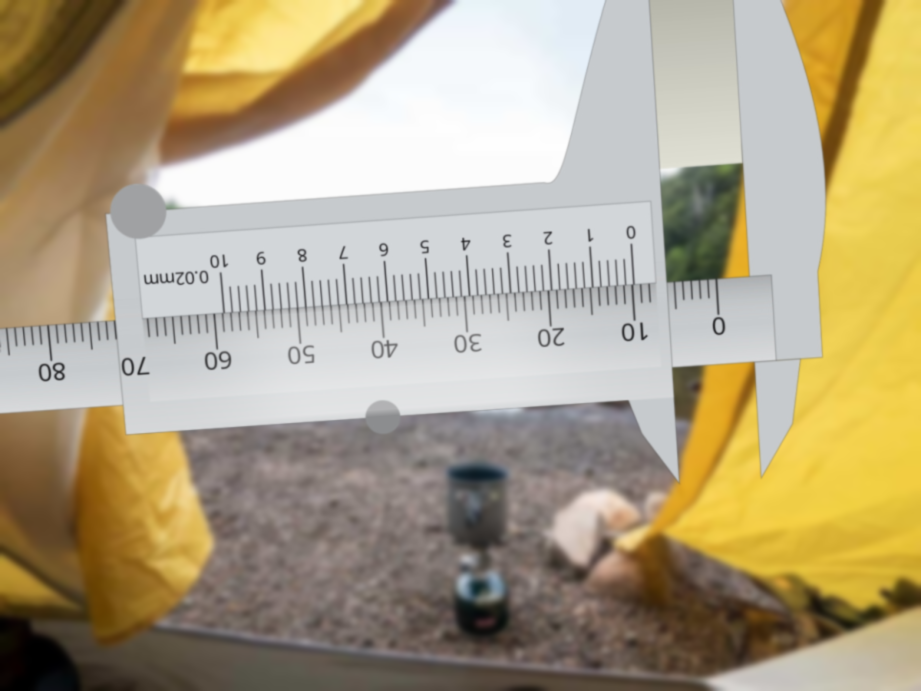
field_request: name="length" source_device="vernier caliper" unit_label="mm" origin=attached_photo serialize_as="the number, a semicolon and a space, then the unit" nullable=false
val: 9.8; mm
